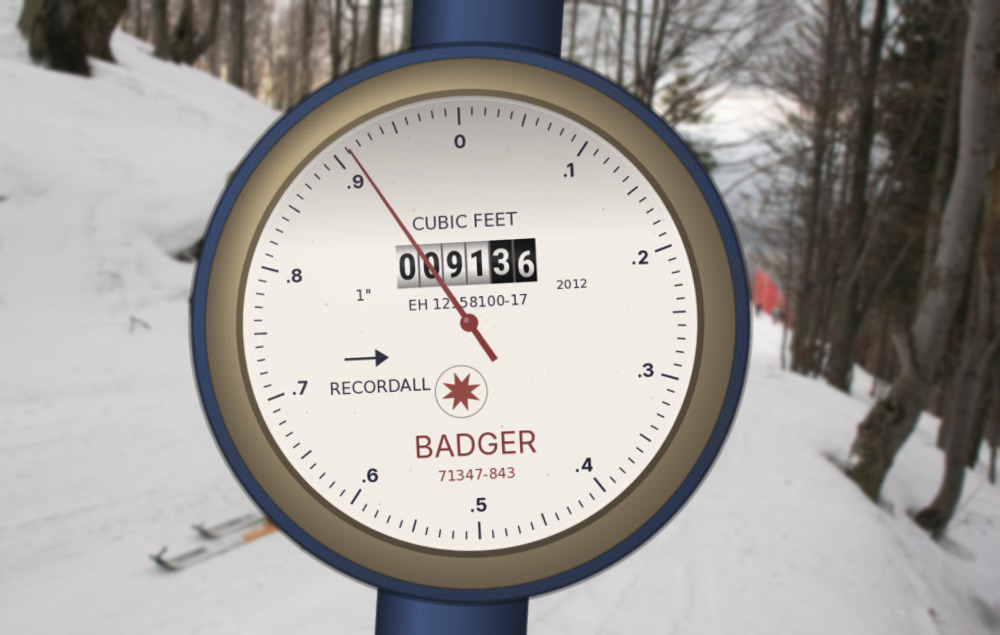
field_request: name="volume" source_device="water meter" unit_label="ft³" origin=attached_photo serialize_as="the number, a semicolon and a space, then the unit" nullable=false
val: 9135.91; ft³
